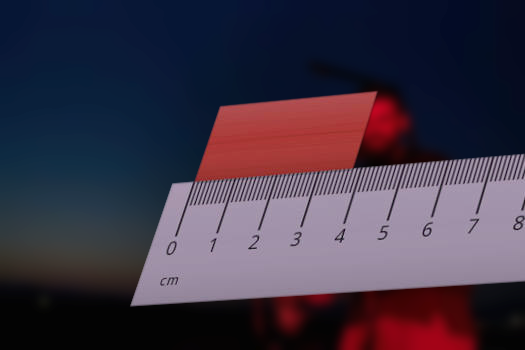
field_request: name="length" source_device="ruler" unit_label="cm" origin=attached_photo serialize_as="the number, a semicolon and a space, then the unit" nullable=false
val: 3.8; cm
